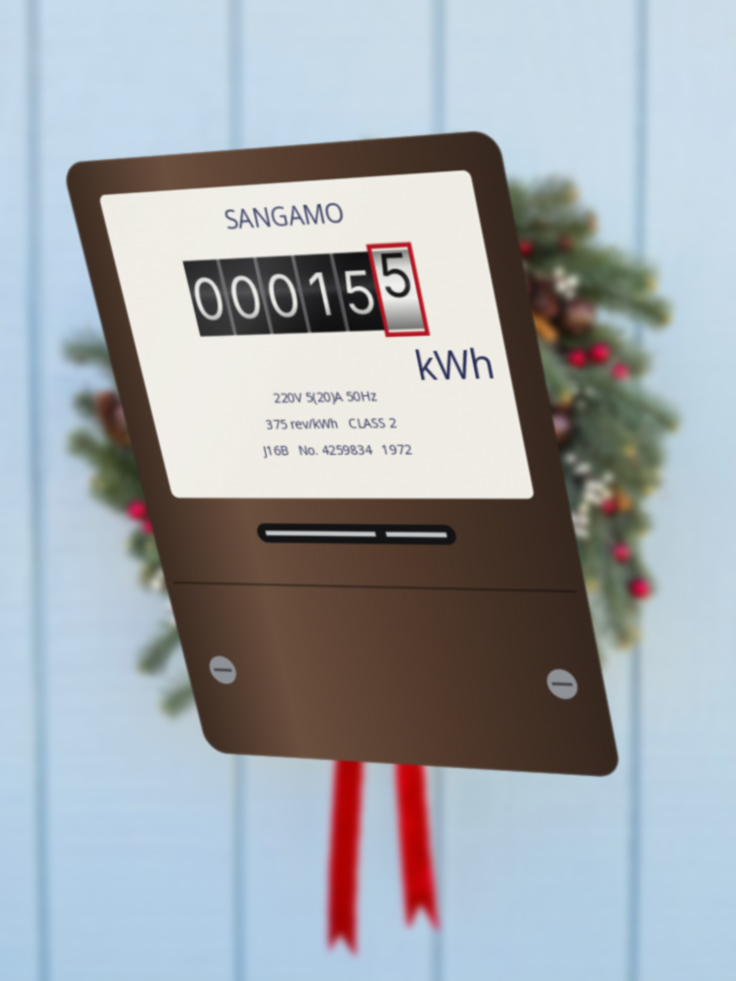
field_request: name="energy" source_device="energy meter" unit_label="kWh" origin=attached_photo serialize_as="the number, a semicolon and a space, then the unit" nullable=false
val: 15.5; kWh
